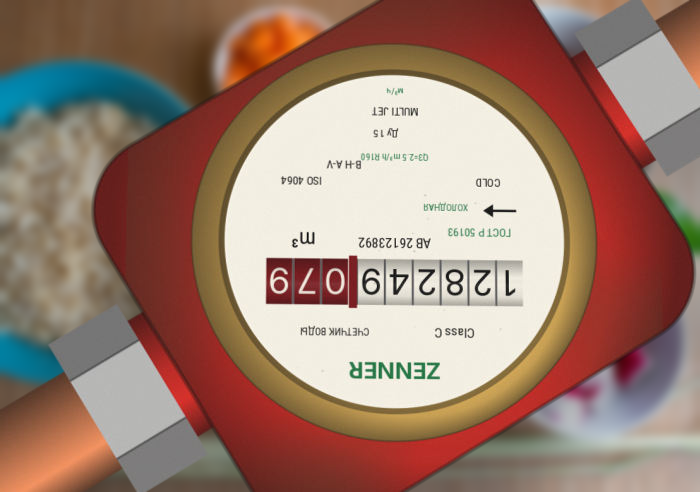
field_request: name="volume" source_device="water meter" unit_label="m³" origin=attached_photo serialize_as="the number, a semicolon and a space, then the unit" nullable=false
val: 128249.079; m³
